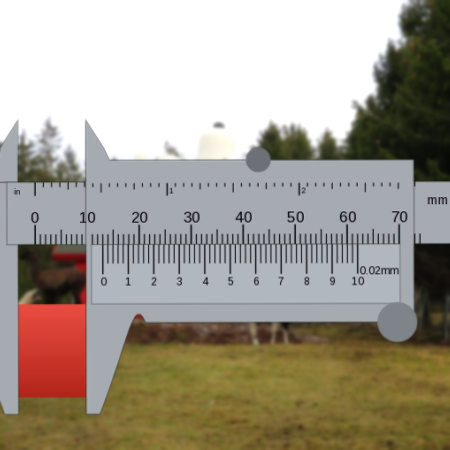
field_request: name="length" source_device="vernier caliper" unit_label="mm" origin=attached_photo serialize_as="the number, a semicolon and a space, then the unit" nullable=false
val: 13.0; mm
